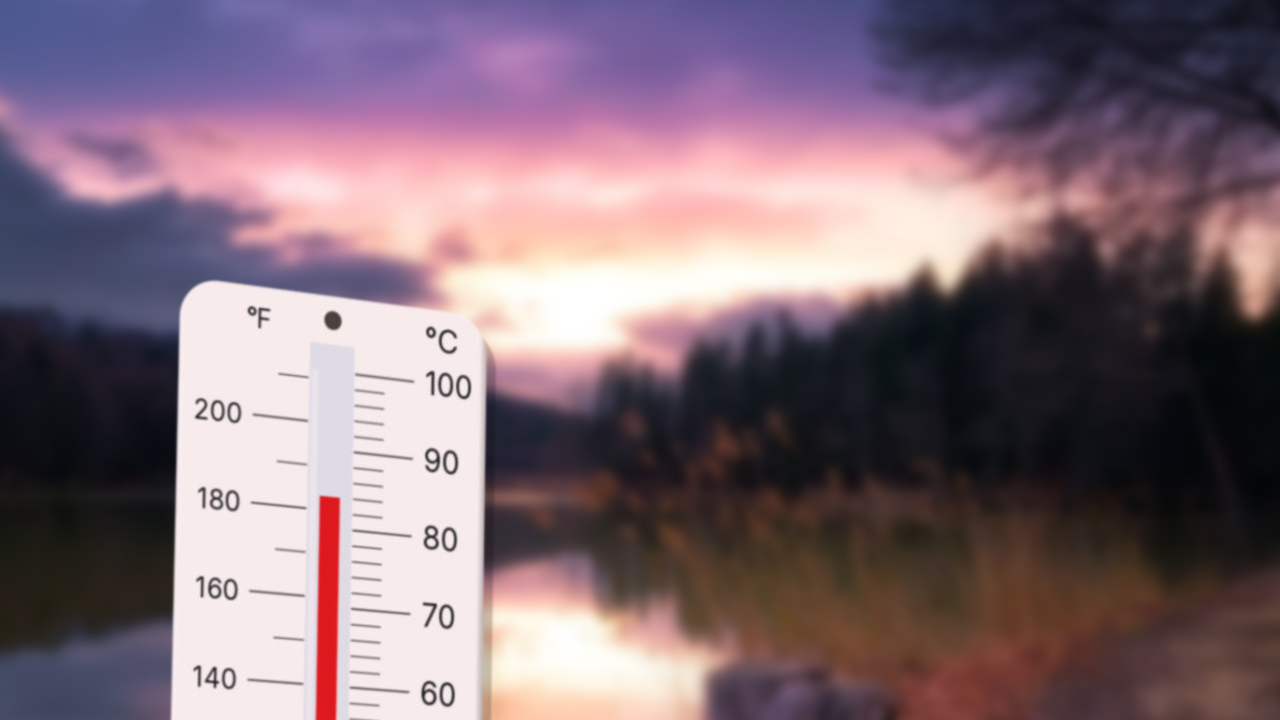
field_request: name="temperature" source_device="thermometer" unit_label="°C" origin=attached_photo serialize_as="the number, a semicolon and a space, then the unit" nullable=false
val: 84; °C
